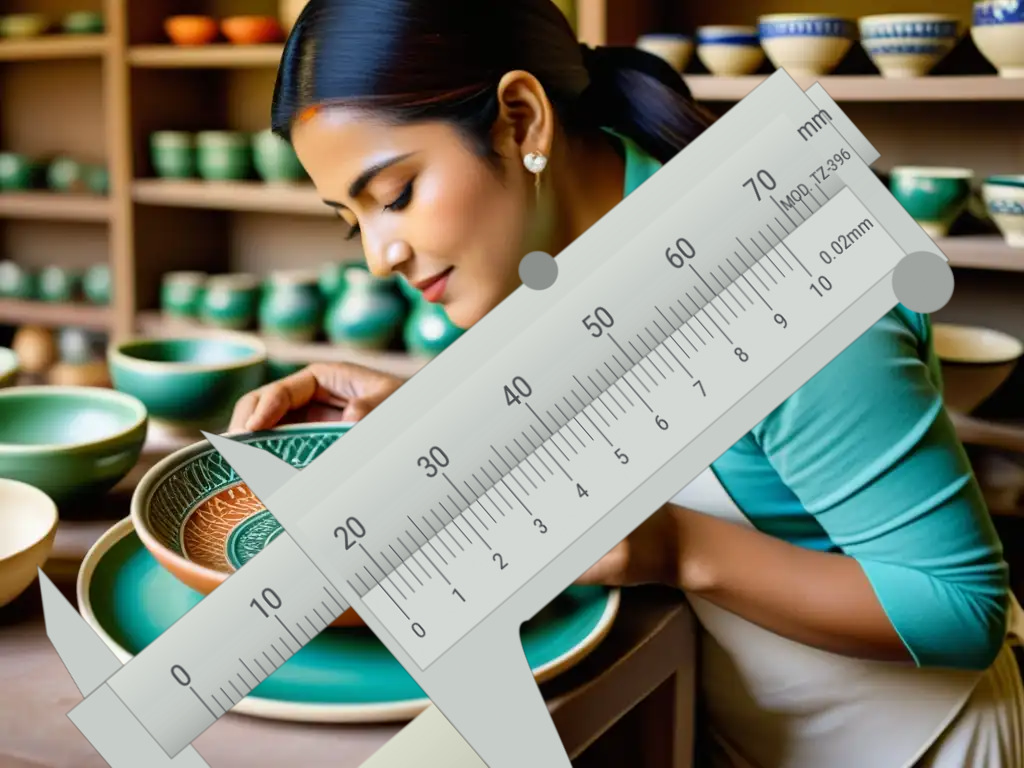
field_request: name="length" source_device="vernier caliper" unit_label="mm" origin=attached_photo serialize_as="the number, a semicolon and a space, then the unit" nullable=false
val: 19.0; mm
